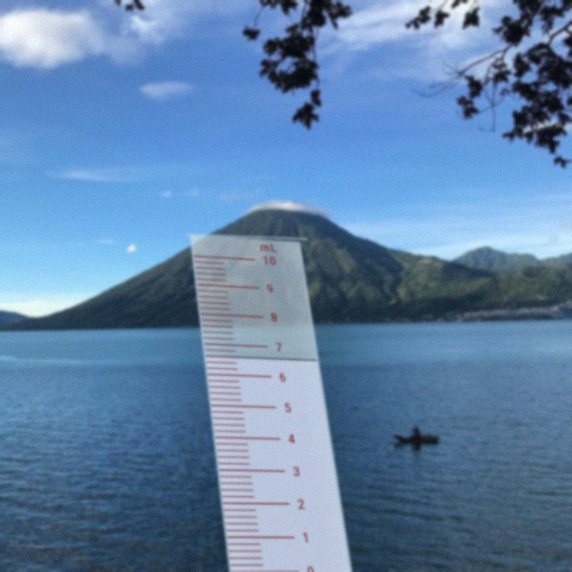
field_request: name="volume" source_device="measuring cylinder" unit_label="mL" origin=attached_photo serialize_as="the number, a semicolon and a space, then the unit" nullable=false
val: 6.6; mL
